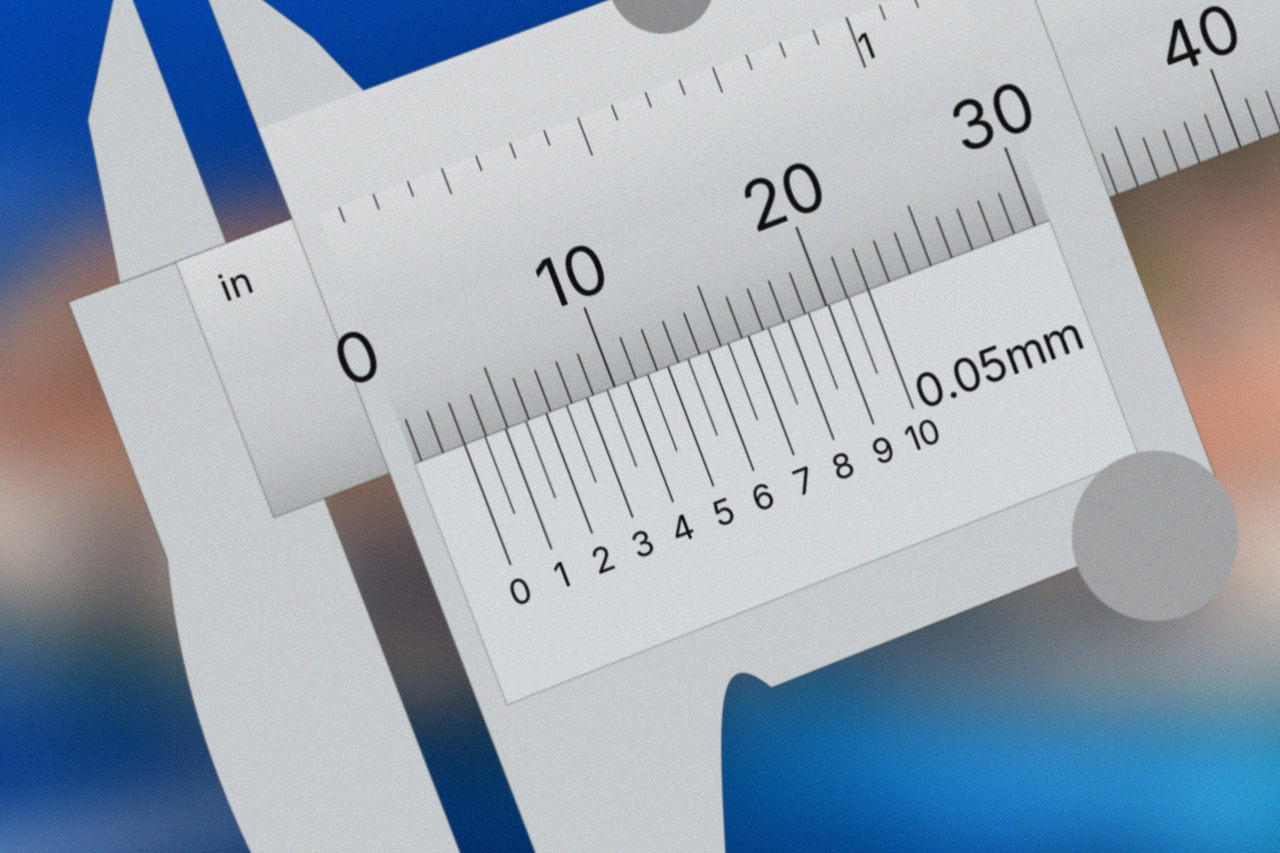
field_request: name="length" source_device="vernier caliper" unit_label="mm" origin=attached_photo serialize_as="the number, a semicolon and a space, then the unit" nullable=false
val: 3.0; mm
